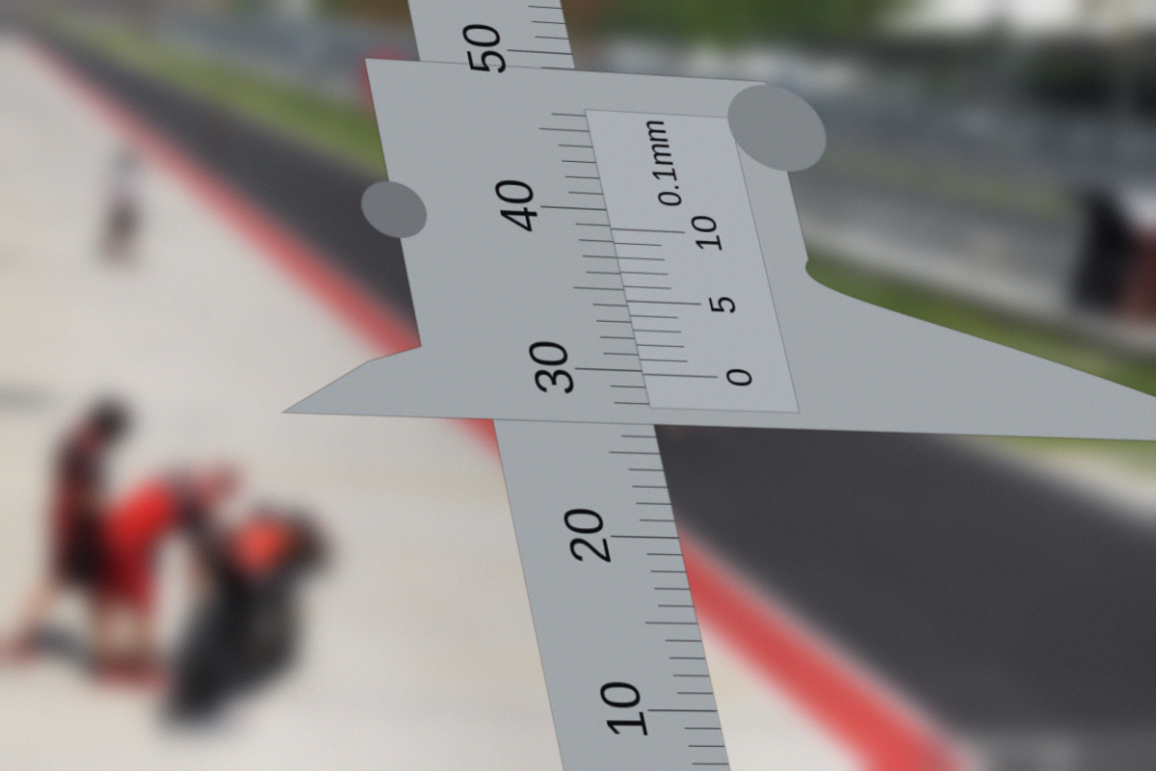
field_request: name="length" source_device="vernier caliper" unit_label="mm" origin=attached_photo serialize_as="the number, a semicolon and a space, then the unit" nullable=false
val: 29.8; mm
